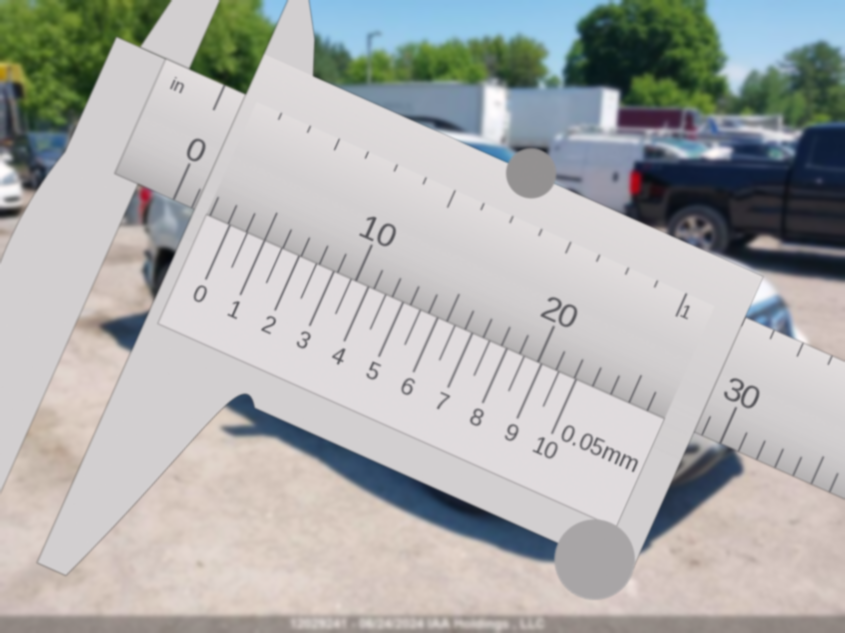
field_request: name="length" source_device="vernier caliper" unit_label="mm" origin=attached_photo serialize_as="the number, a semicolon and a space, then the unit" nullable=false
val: 3.1; mm
